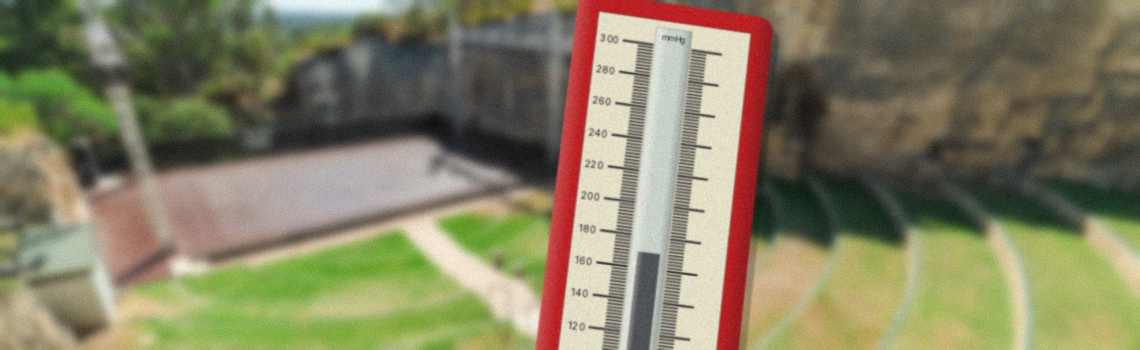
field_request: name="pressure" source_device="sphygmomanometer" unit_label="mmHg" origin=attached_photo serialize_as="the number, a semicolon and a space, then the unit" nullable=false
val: 170; mmHg
